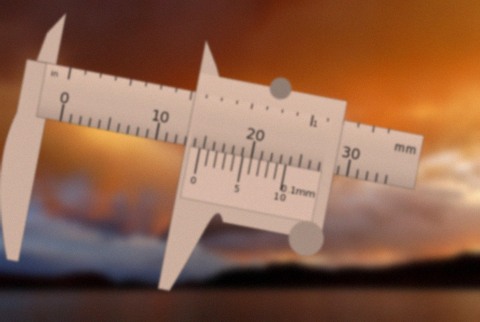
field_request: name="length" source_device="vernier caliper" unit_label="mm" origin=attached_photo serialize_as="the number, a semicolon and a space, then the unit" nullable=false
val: 14.6; mm
